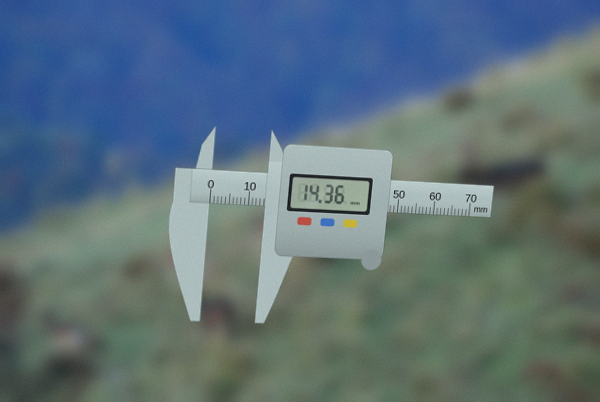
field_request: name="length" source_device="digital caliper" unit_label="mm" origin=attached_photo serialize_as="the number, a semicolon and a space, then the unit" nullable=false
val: 14.36; mm
